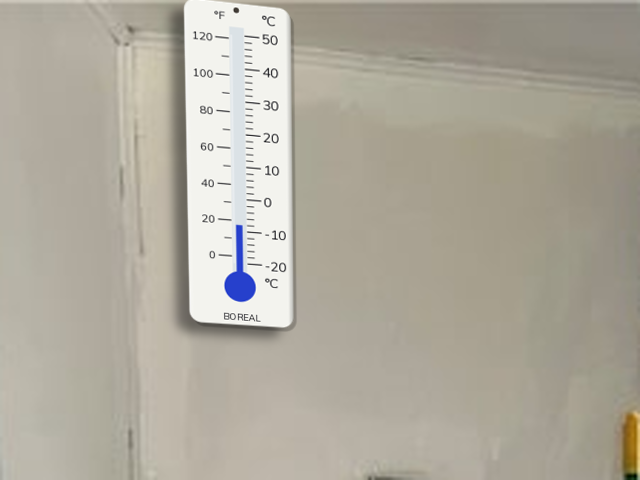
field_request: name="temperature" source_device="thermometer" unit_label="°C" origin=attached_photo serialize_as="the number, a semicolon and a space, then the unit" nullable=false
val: -8; °C
